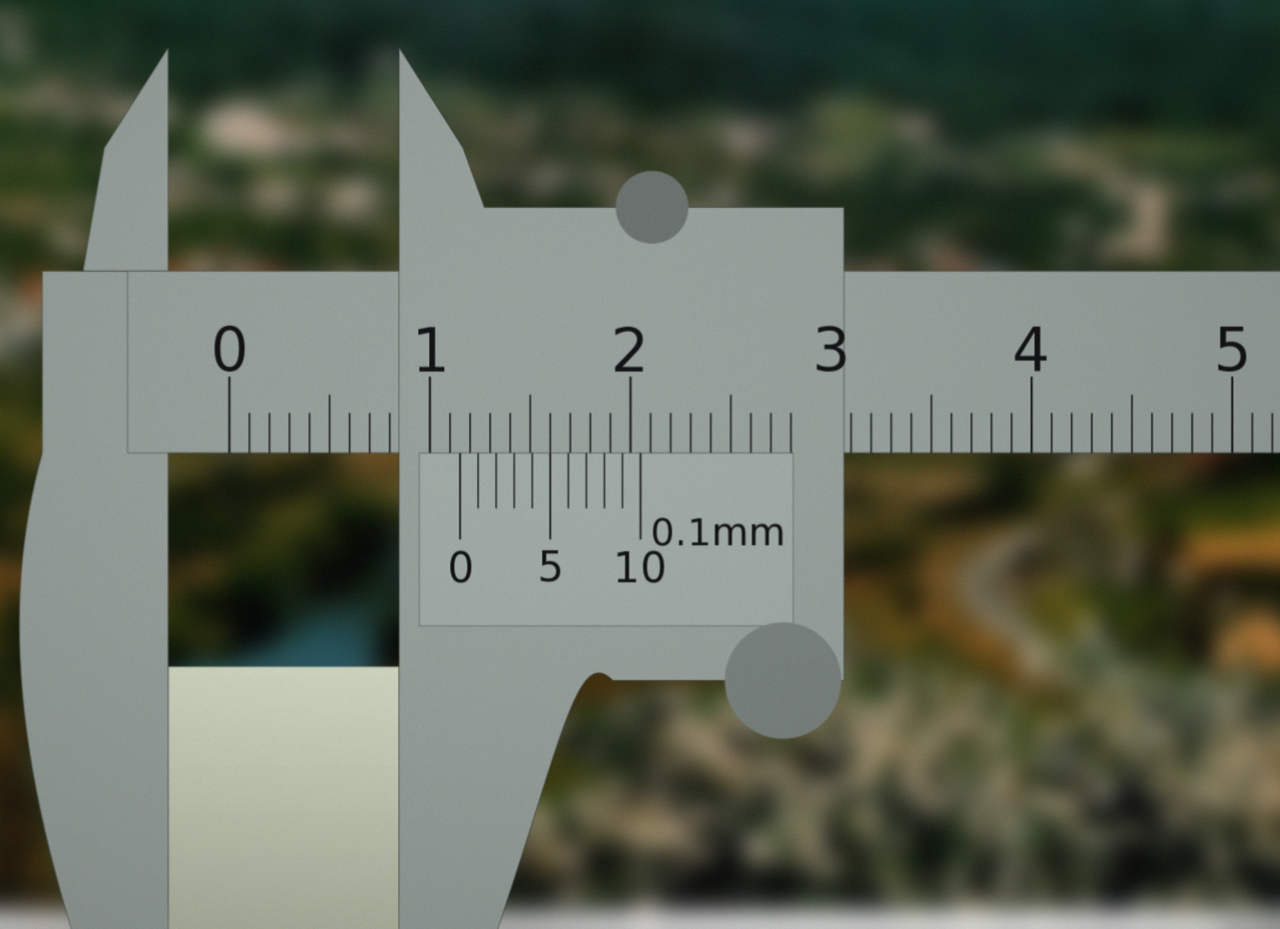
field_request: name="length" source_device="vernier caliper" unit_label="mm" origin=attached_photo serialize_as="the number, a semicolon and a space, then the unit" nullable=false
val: 11.5; mm
